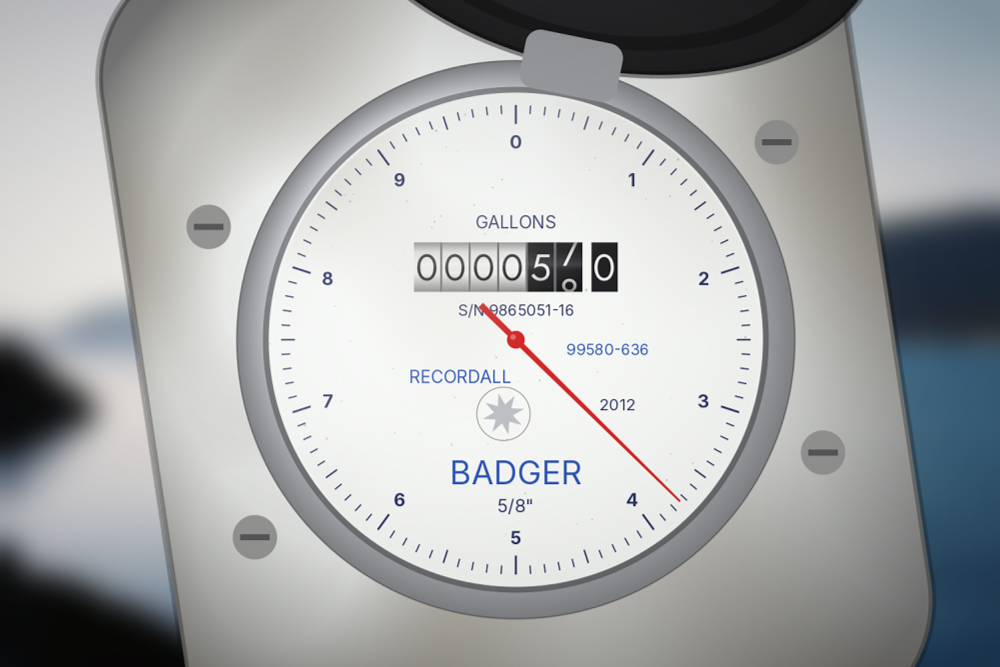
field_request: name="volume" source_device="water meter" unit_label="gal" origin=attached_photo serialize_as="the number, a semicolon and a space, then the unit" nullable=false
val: 573.7; gal
